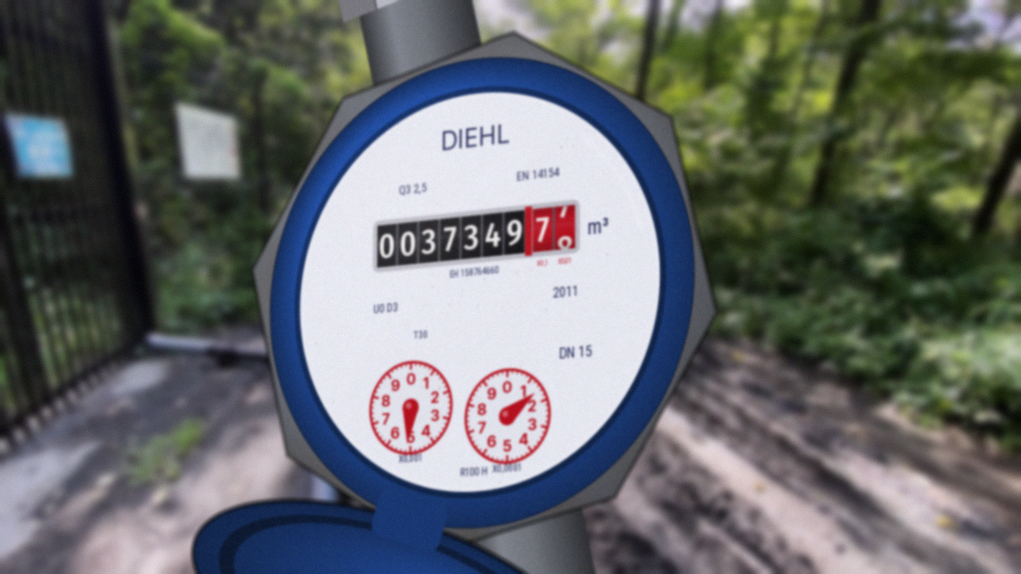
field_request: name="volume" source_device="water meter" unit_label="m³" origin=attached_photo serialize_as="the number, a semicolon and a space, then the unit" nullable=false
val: 37349.7751; m³
